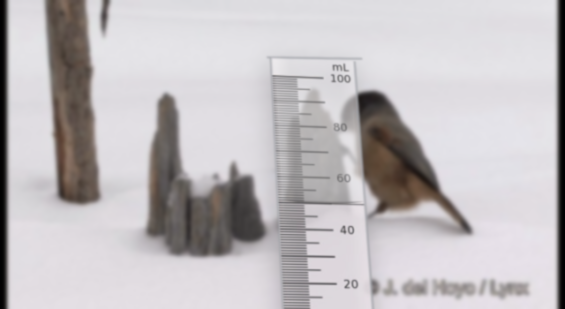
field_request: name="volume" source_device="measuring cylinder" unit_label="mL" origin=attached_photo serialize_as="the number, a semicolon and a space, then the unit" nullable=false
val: 50; mL
